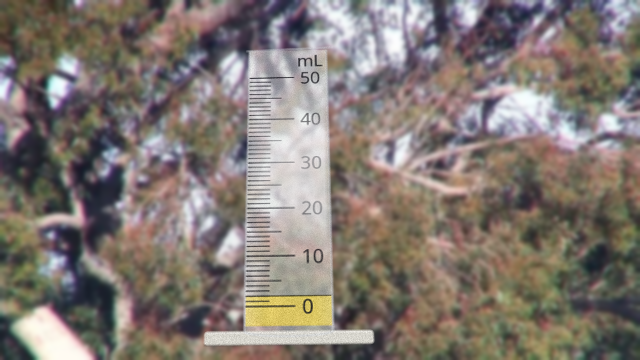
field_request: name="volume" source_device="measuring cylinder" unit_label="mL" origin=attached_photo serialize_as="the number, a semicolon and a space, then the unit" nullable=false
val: 2; mL
